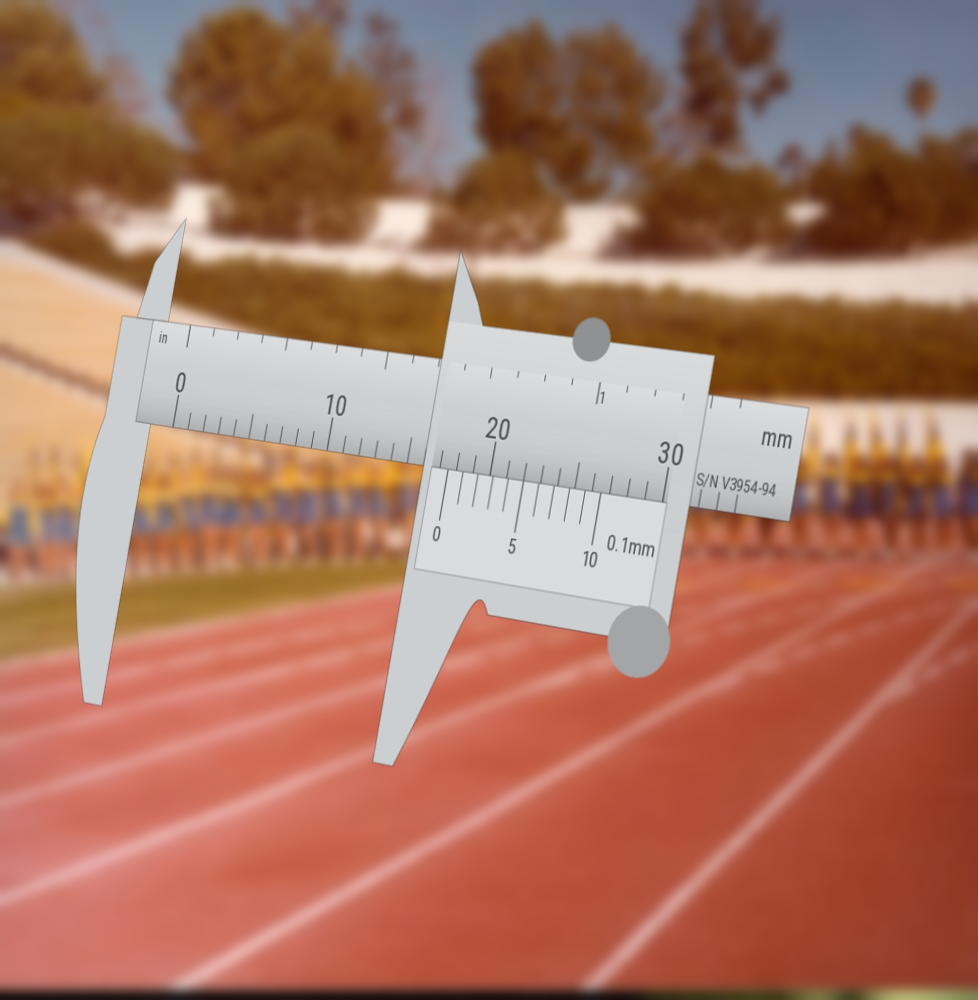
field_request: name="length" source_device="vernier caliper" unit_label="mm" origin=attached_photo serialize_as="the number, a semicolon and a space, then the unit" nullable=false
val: 17.5; mm
